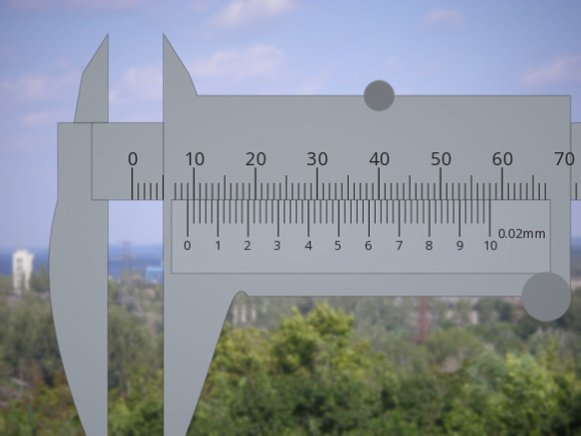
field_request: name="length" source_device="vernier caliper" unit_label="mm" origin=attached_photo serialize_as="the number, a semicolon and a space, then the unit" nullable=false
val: 9.0; mm
